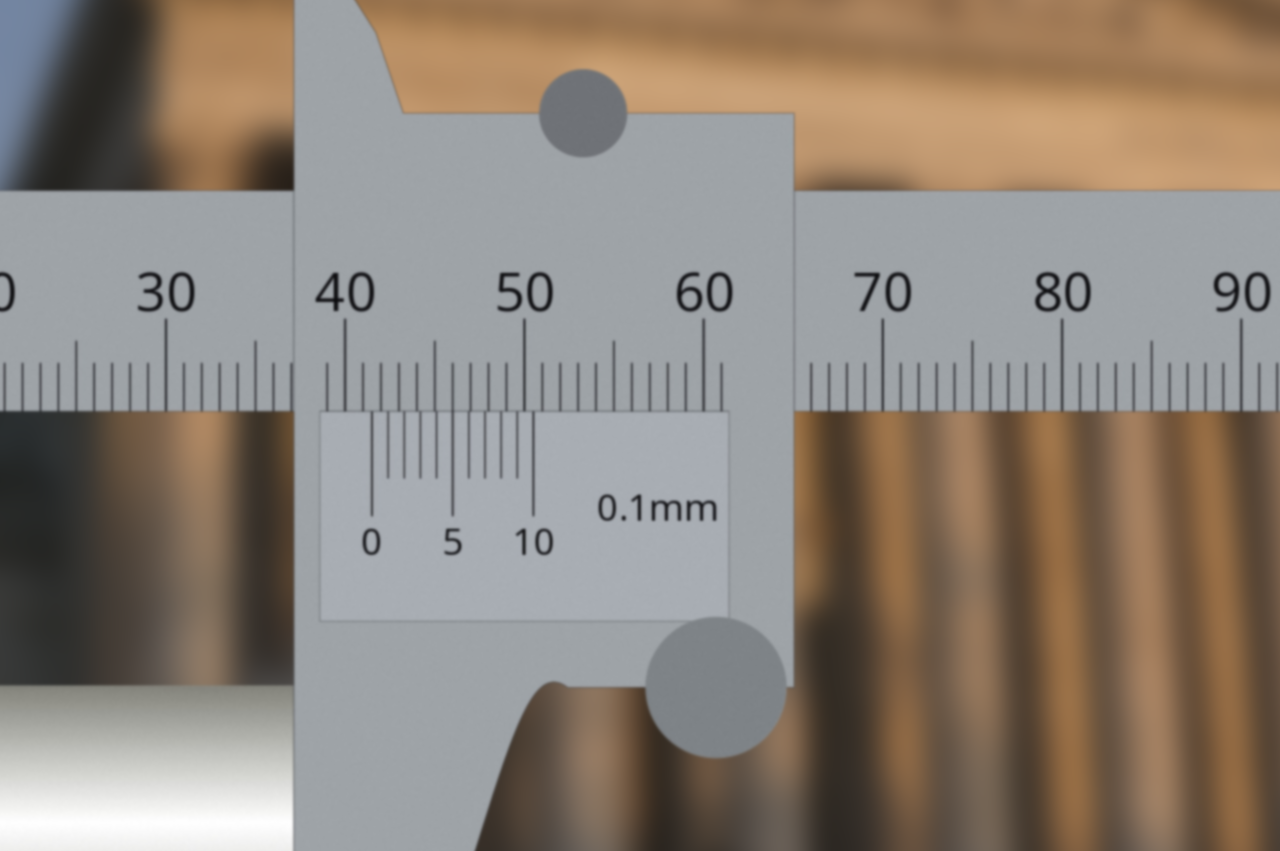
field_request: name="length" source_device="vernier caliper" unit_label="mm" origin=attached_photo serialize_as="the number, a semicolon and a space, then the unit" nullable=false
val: 41.5; mm
